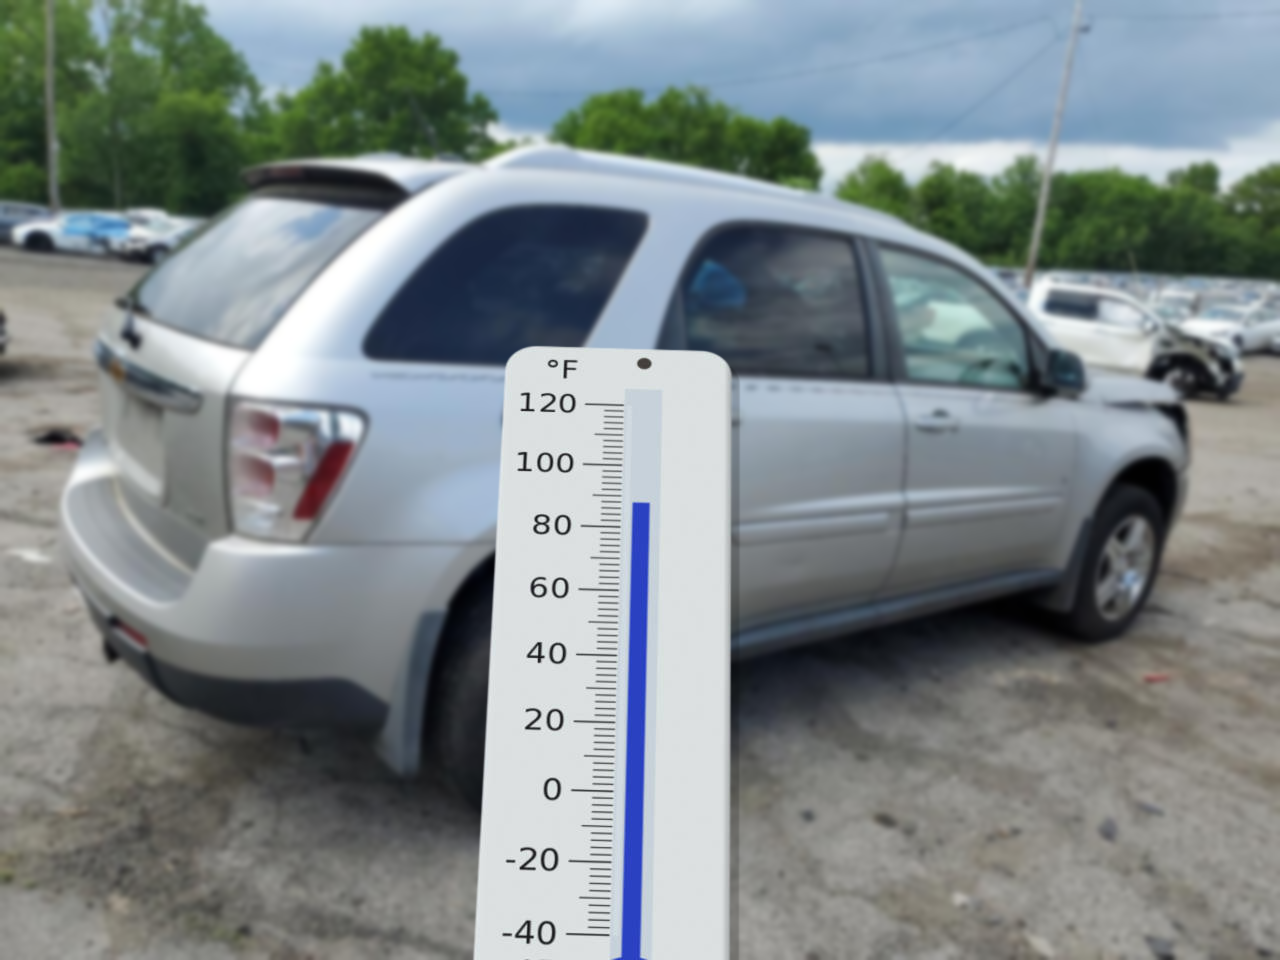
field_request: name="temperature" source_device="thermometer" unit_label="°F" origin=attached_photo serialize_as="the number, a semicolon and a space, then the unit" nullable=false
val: 88; °F
